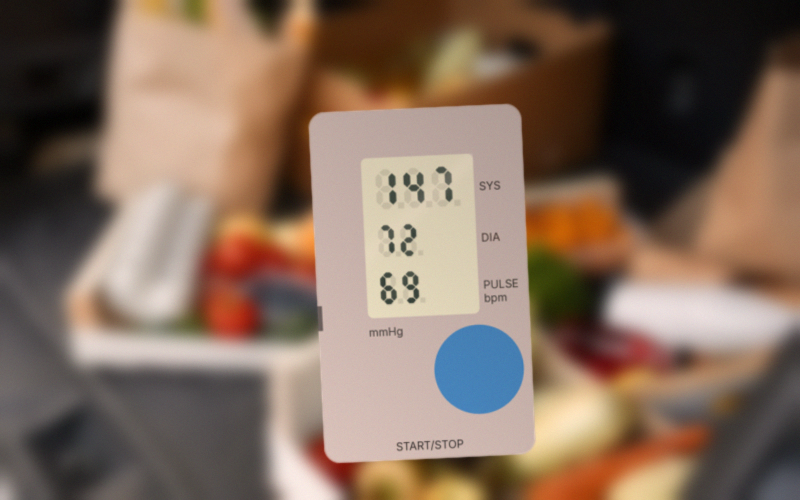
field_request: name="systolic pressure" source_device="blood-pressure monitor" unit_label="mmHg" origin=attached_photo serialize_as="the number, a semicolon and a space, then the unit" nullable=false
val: 147; mmHg
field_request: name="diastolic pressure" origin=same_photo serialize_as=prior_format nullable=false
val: 72; mmHg
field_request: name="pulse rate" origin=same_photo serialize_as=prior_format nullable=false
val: 69; bpm
